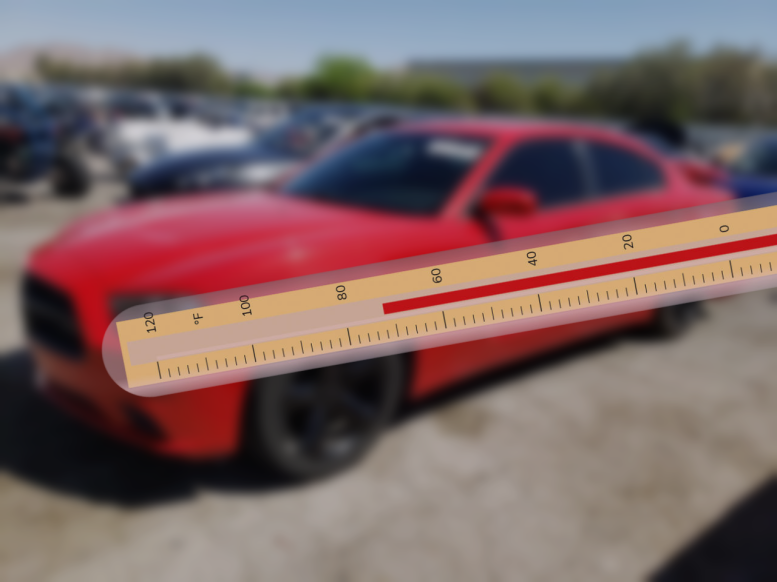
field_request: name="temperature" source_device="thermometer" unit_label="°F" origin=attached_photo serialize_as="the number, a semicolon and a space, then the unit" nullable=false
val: 72; °F
